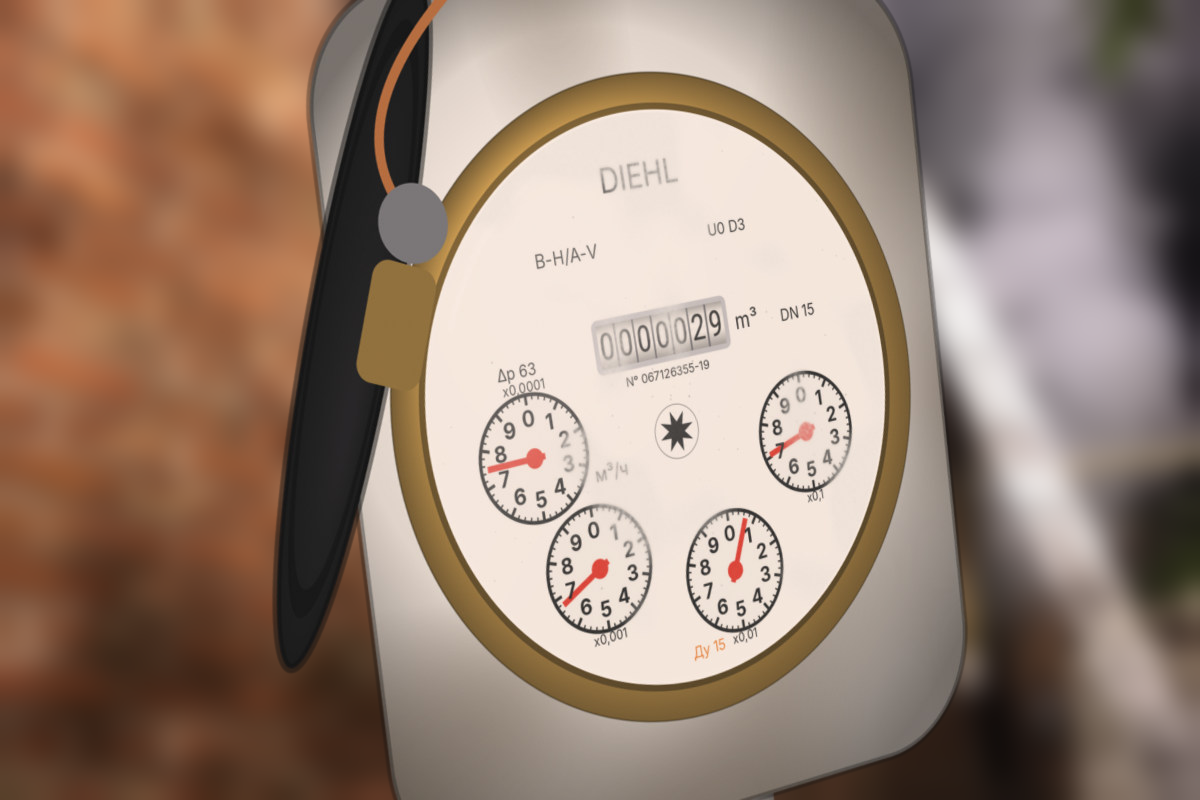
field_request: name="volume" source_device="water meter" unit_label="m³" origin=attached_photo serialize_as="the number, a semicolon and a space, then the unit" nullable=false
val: 29.7067; m³
